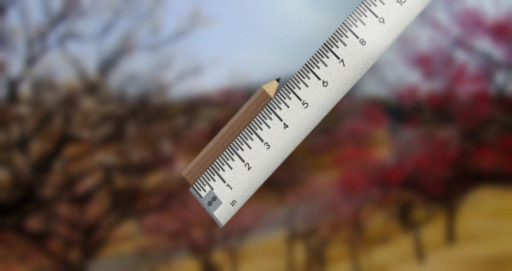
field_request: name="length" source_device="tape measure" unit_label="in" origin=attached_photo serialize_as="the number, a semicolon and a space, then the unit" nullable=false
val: 5; in
